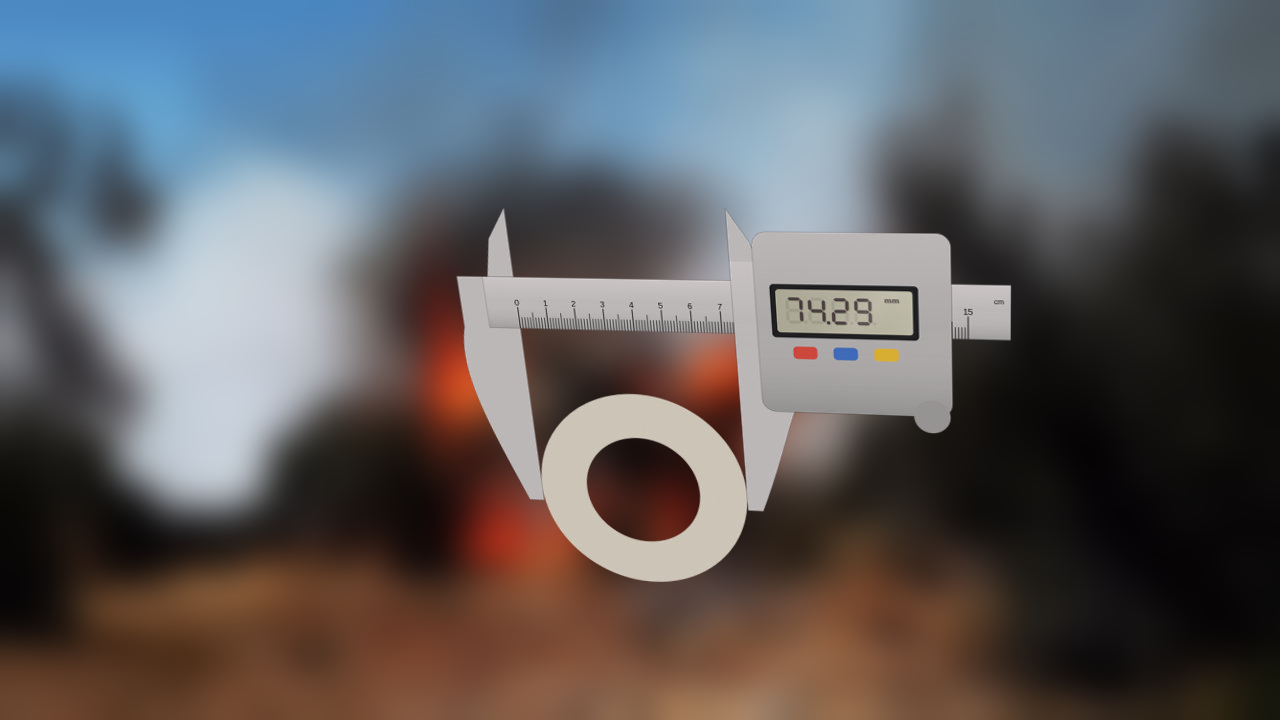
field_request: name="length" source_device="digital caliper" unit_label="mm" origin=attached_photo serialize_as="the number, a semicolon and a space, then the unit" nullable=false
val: 74.29; mm
